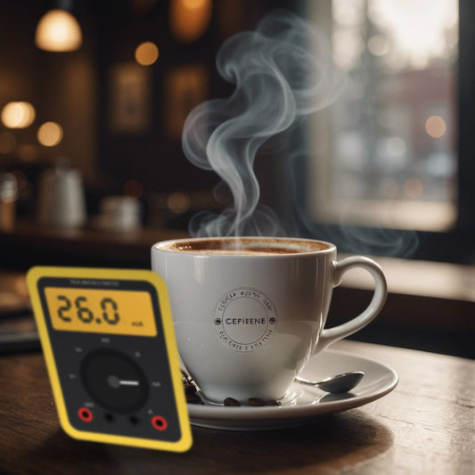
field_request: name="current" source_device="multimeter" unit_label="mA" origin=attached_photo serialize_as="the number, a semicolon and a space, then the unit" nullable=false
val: 26.0; mA
